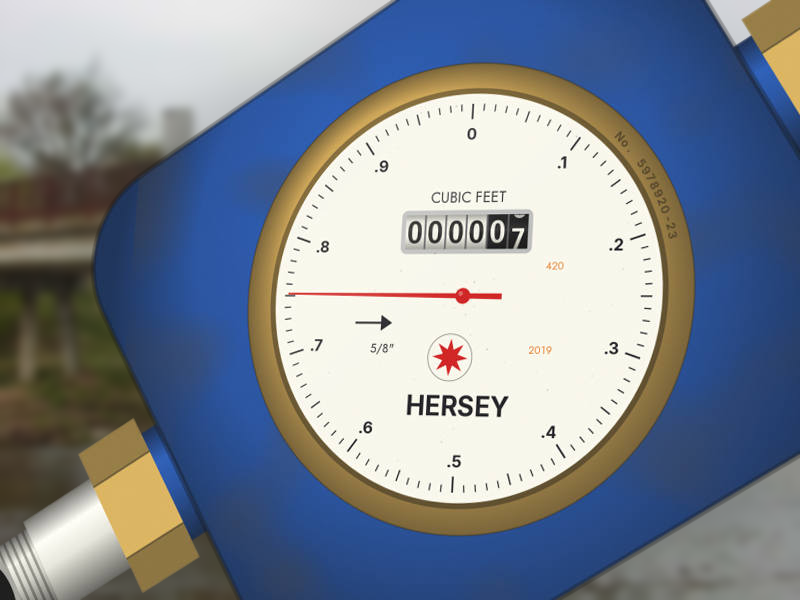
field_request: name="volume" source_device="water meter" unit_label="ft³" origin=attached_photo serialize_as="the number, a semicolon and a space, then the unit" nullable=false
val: 6.75; ft³
